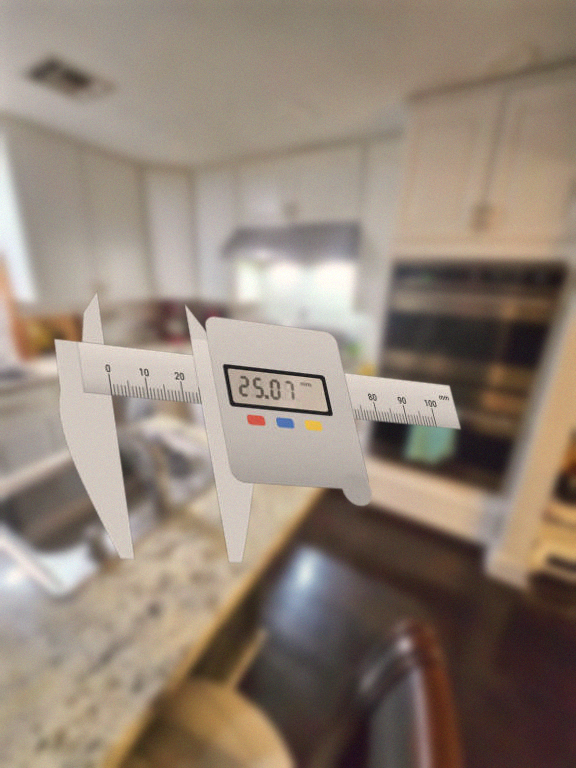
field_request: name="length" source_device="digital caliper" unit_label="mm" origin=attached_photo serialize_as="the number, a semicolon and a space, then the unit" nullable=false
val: 25.07; mm
